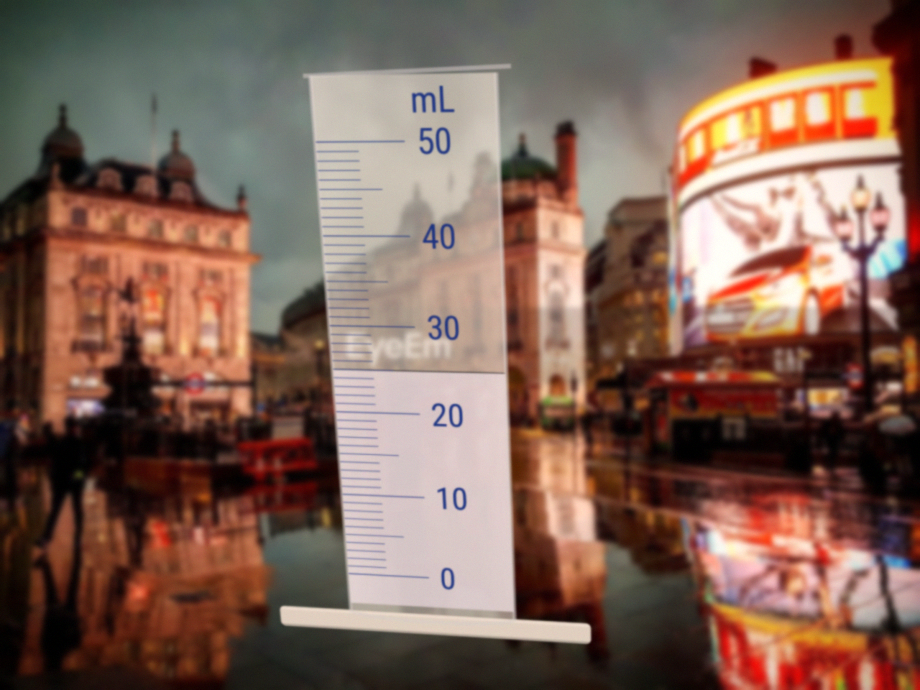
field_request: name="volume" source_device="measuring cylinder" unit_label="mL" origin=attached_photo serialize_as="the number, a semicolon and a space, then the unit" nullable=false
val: 25; mL
